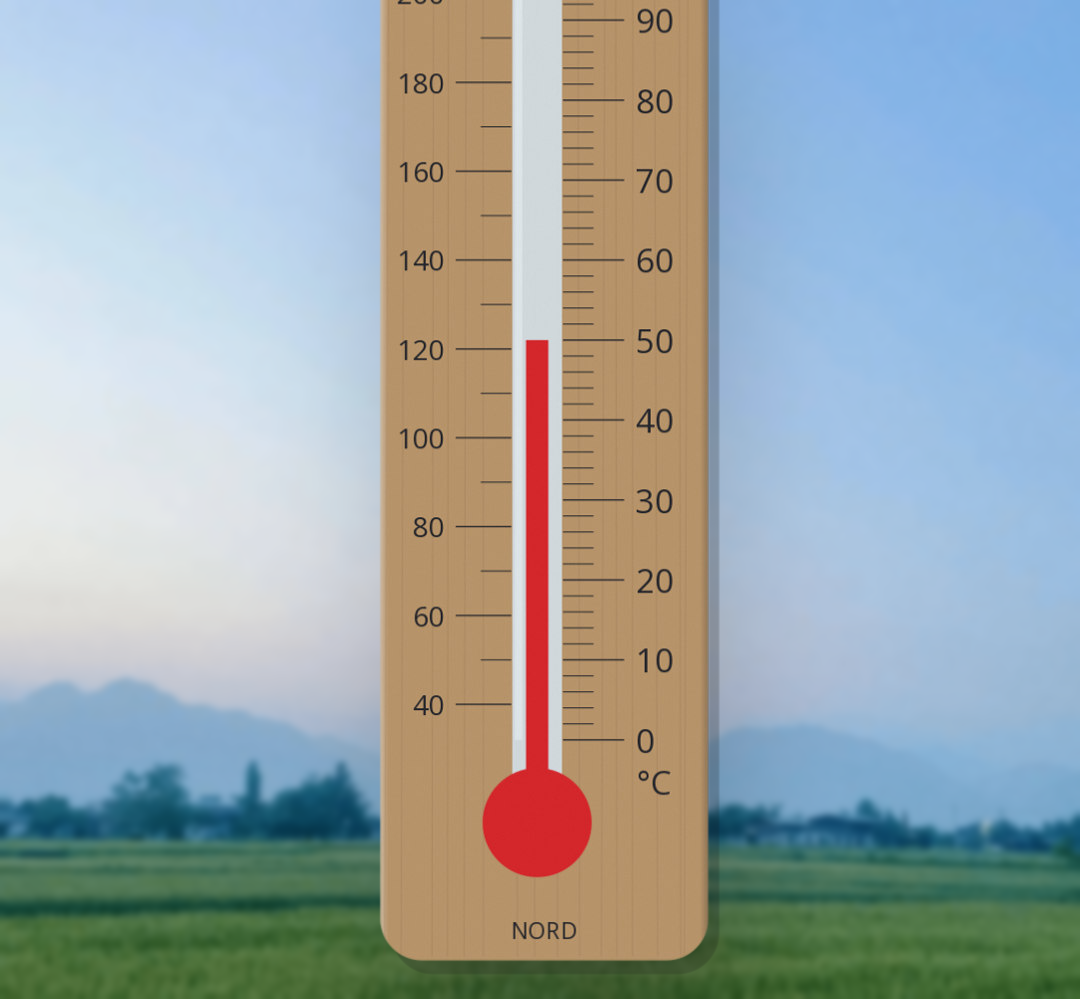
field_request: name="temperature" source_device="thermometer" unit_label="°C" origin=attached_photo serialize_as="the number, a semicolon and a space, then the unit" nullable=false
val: 50; °C
